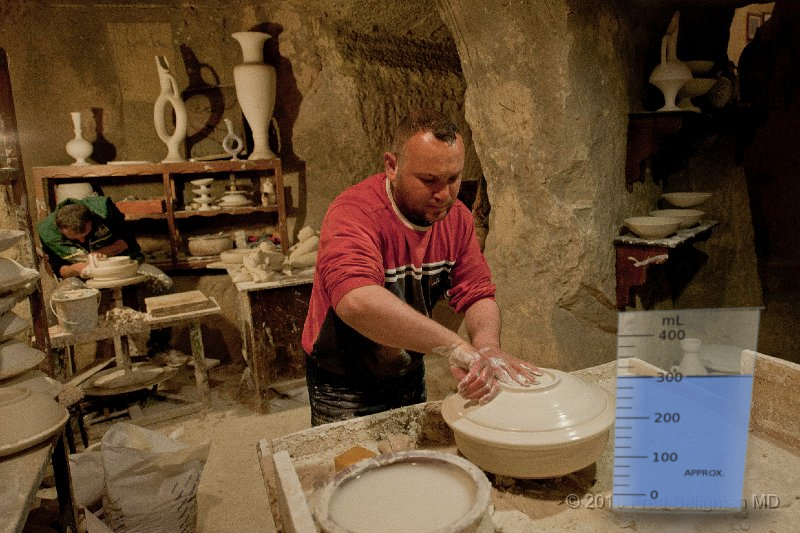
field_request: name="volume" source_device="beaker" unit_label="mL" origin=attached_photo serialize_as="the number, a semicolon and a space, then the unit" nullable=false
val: 300; mL
